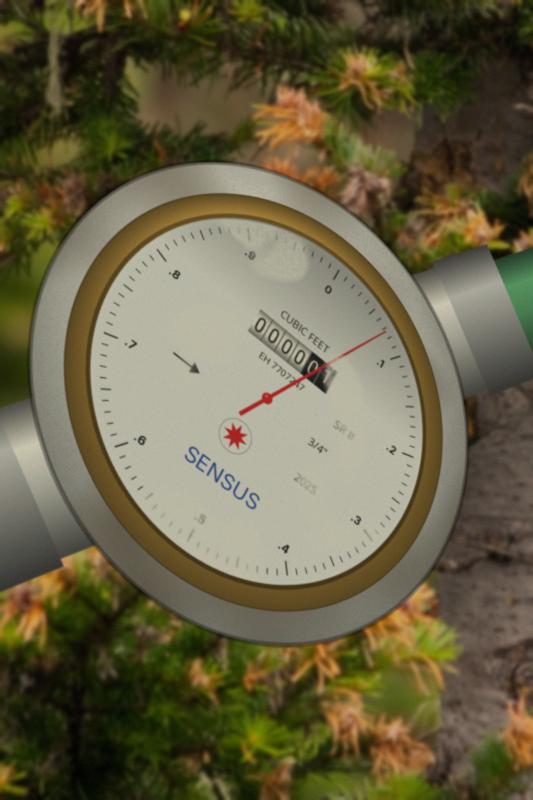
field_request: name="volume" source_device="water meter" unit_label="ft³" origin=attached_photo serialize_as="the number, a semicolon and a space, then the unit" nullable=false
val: 1.07; ft³
